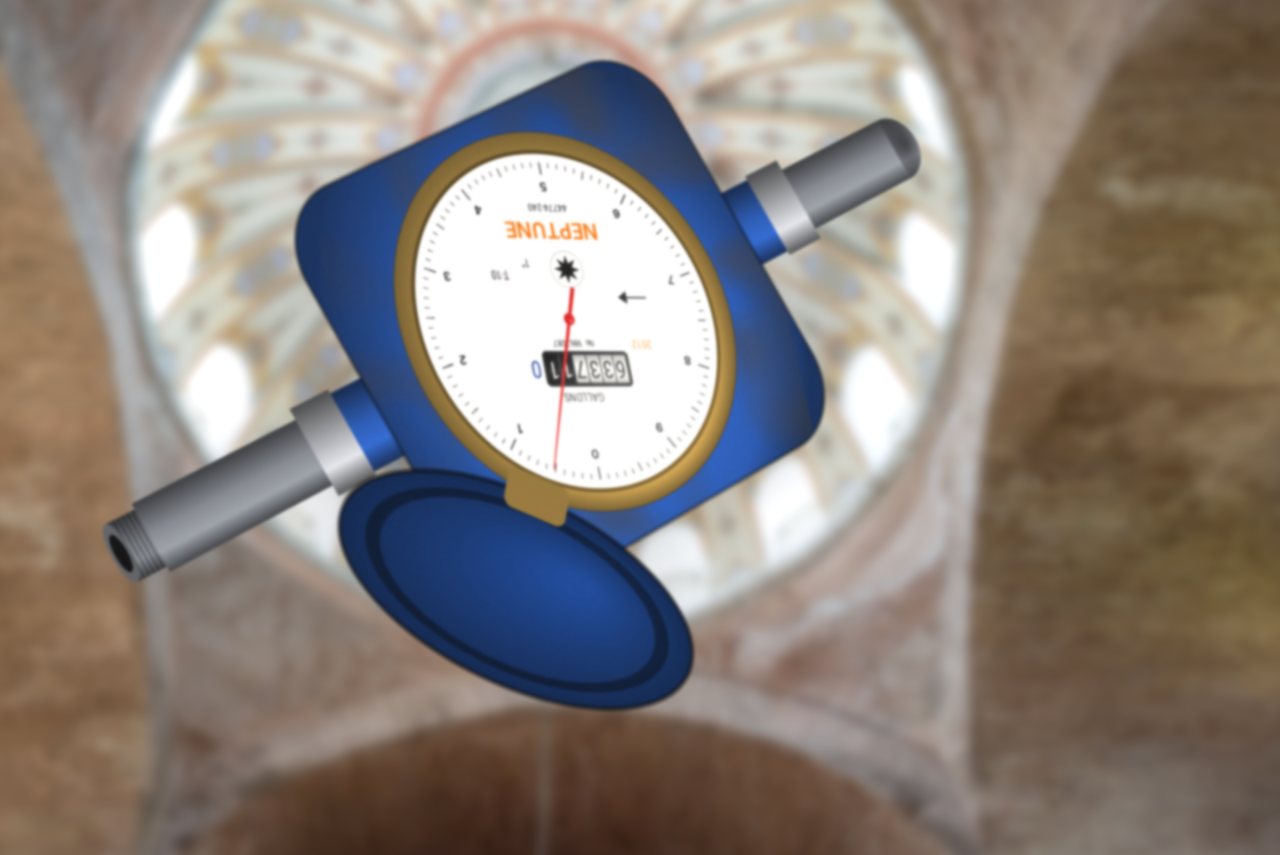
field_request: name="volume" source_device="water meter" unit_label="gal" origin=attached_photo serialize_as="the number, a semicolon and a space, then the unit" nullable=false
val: 6337110.5; gal
